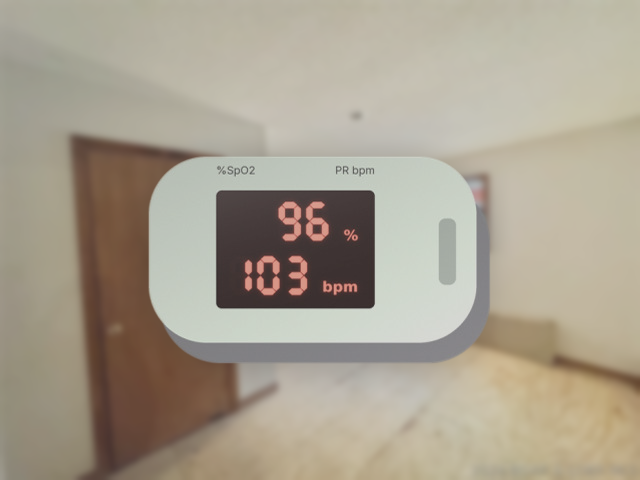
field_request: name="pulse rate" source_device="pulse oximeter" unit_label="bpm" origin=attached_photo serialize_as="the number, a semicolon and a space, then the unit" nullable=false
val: 103; bpm
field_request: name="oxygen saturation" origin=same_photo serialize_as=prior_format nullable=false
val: 96; %
